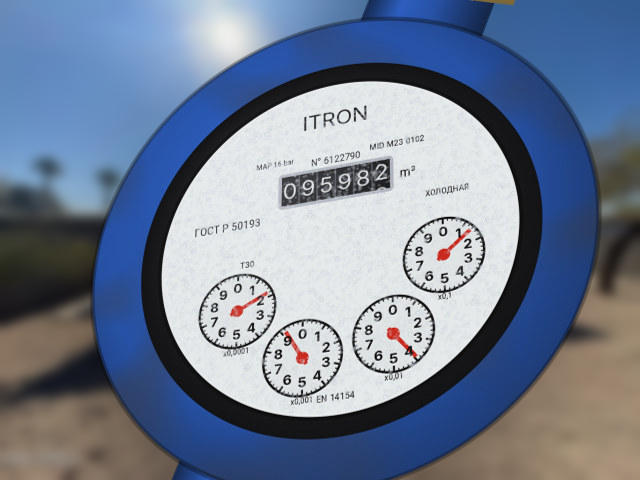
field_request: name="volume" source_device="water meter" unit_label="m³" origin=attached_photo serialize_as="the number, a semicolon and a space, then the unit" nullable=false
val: 95982.1391; m³
